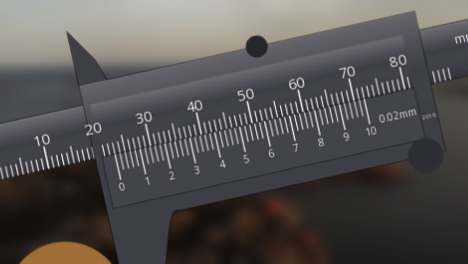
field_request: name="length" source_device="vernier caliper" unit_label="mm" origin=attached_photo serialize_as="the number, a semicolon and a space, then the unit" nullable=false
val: 23.0; mm
